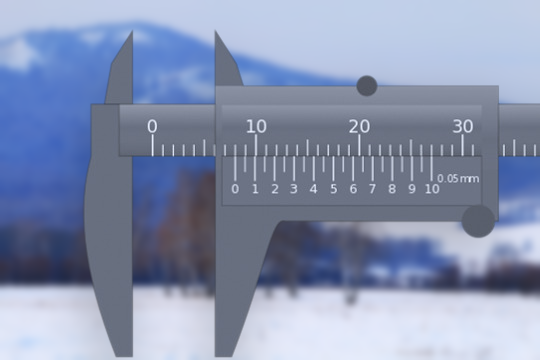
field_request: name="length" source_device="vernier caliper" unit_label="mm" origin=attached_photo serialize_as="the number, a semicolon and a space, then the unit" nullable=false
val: 8.0; mm
